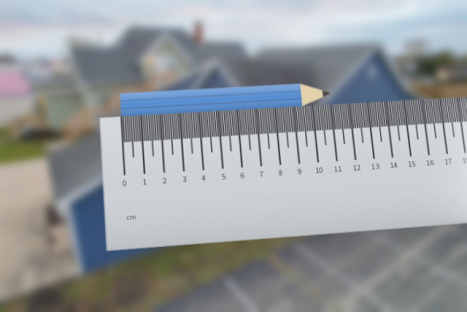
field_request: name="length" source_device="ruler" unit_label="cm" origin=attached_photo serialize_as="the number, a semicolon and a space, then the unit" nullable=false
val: 11; cm
